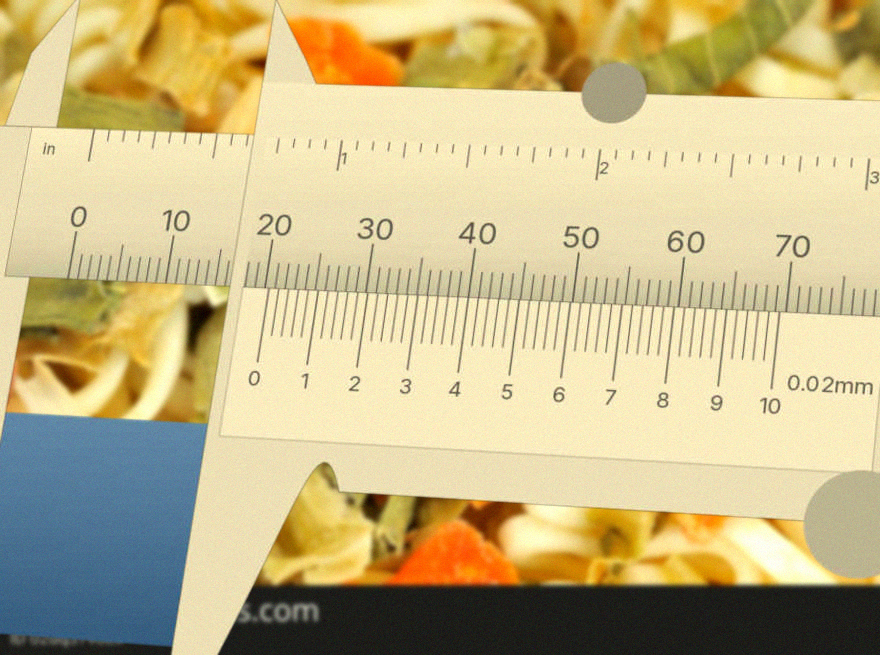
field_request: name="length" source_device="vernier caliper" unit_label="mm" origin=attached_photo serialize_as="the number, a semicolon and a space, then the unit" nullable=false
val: 20.4; mm
